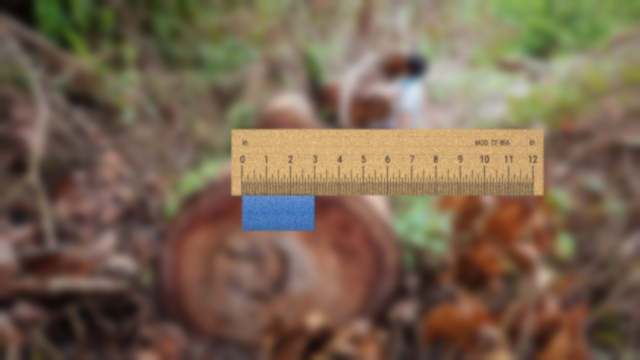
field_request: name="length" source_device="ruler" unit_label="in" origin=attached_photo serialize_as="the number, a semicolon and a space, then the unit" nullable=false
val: 3; in
